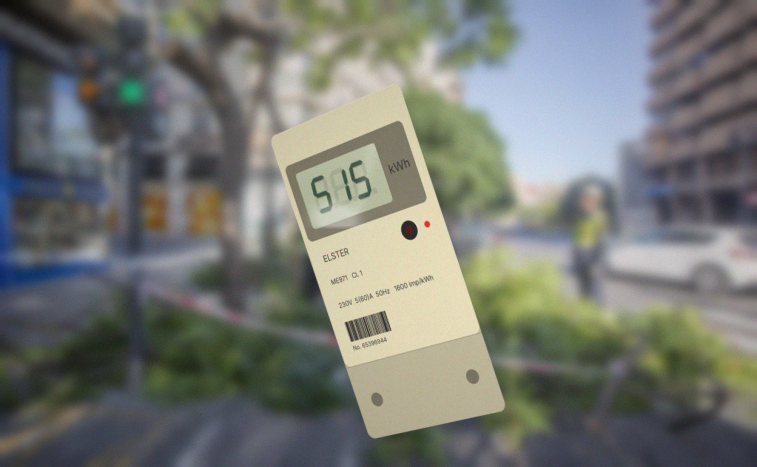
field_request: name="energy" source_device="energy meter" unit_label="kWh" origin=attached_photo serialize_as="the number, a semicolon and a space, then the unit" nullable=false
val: 515; kWh
